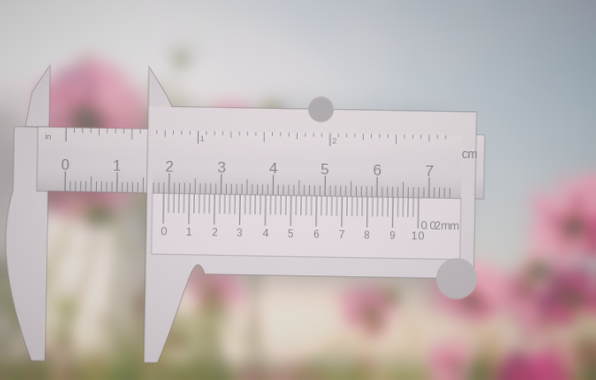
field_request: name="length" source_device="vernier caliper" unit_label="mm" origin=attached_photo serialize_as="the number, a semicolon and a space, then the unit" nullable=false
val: 19.0; mm
